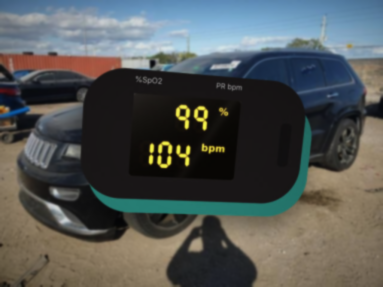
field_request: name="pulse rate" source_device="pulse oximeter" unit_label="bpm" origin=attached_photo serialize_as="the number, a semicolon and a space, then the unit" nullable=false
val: 104; bpm
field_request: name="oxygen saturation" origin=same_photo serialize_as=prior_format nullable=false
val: 99; %
